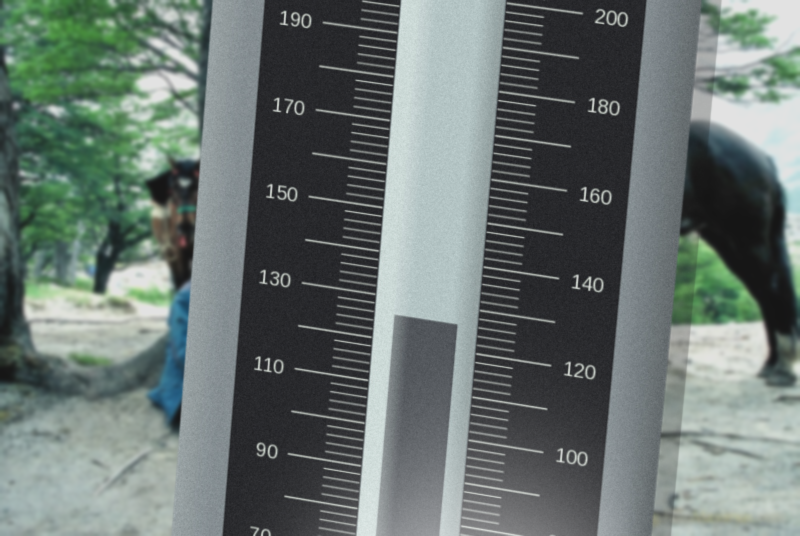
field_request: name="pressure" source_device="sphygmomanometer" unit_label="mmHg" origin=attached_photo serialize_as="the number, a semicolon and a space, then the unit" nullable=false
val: 126; mmHg
